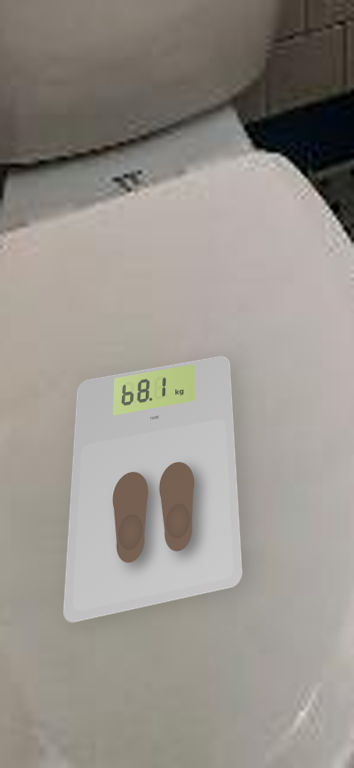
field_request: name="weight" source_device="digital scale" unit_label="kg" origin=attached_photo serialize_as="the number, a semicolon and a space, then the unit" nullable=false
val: 68.1; kg
